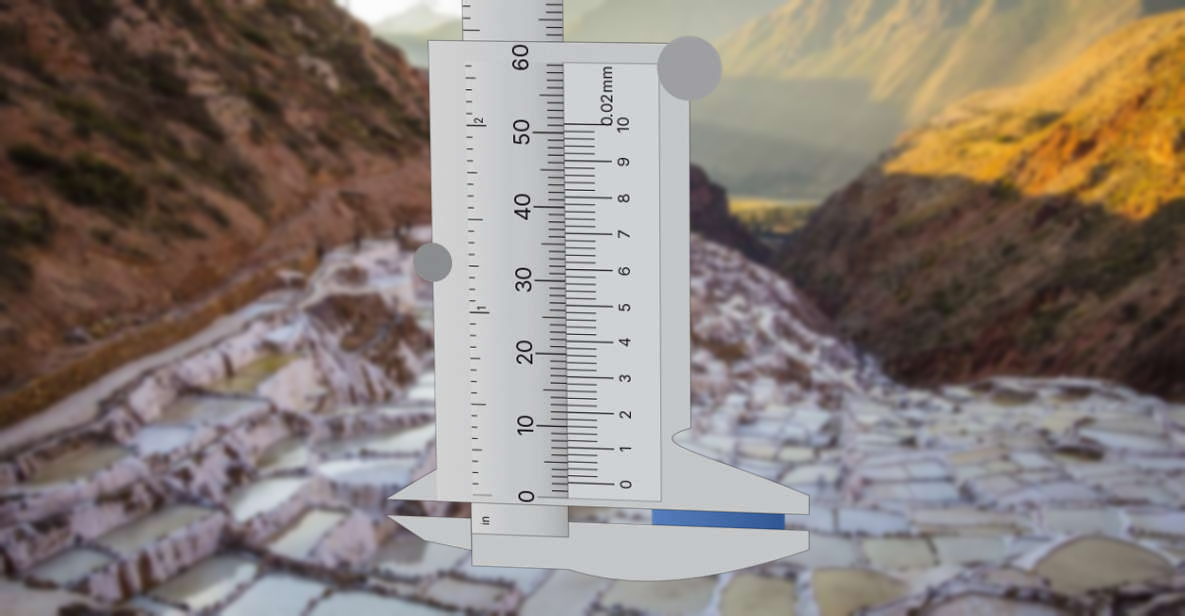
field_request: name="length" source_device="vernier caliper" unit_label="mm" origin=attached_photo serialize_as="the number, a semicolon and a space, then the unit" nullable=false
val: 2.2; mm
